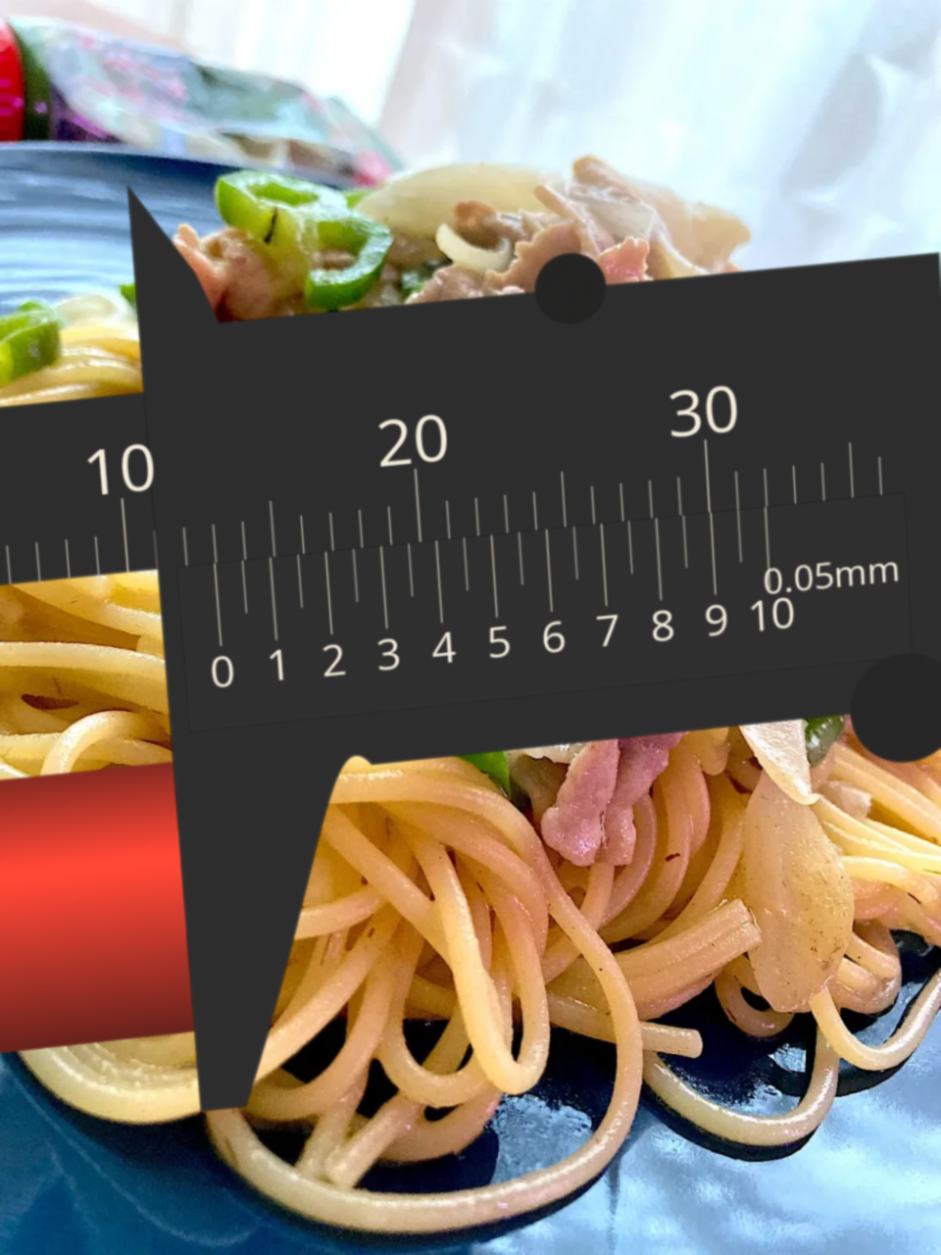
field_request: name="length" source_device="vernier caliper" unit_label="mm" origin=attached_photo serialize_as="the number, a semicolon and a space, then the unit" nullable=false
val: 12.95; mm
